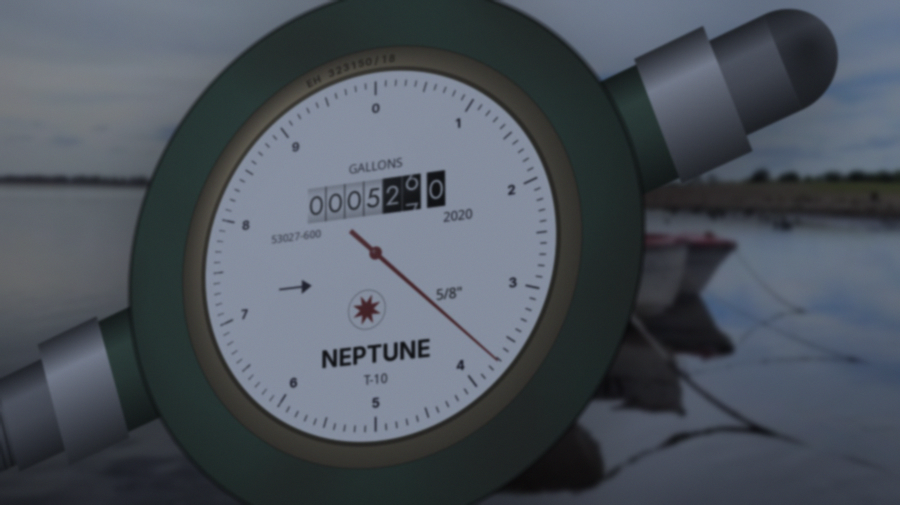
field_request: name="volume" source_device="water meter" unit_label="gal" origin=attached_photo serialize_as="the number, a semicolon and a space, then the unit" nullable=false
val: 5263.7; gal
